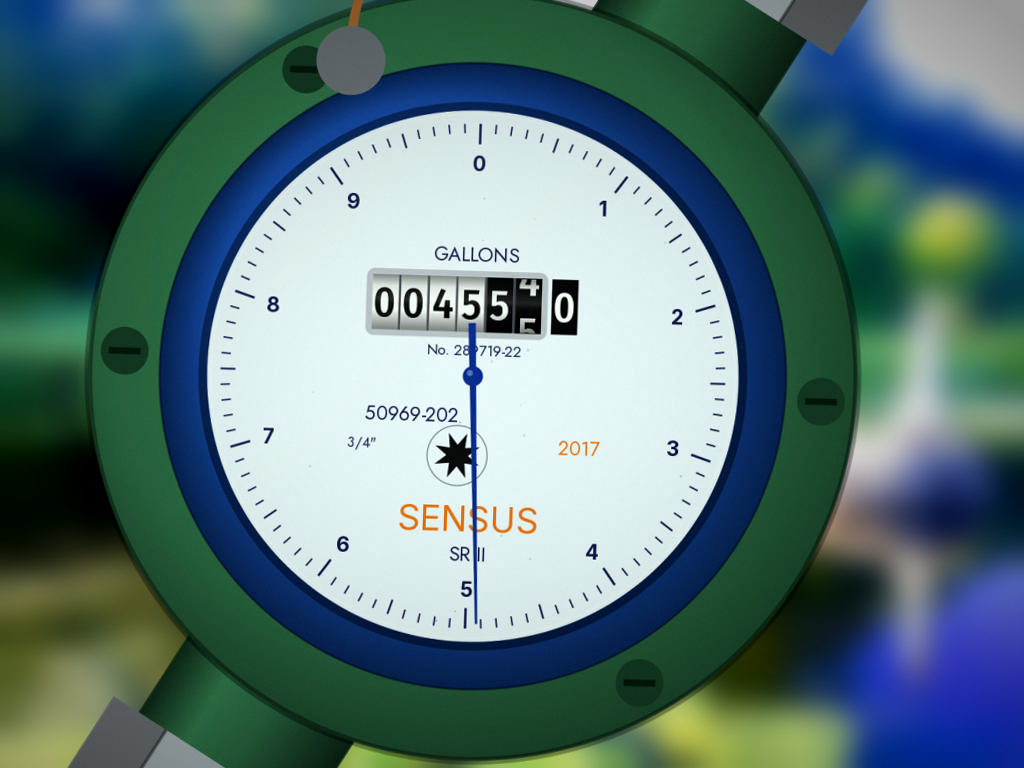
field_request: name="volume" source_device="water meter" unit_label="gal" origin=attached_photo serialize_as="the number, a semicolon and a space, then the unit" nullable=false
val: 45544.9; gal
